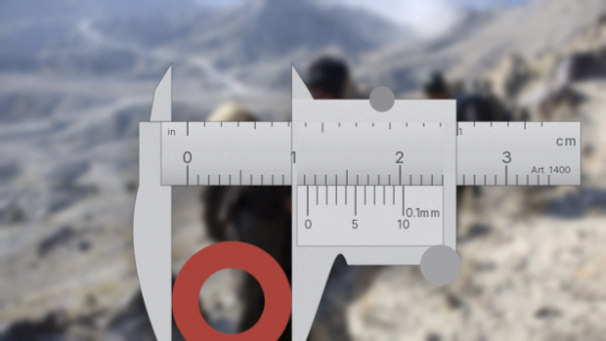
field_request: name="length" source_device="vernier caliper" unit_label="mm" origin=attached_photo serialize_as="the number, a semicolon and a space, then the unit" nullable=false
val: 11.3; mm
